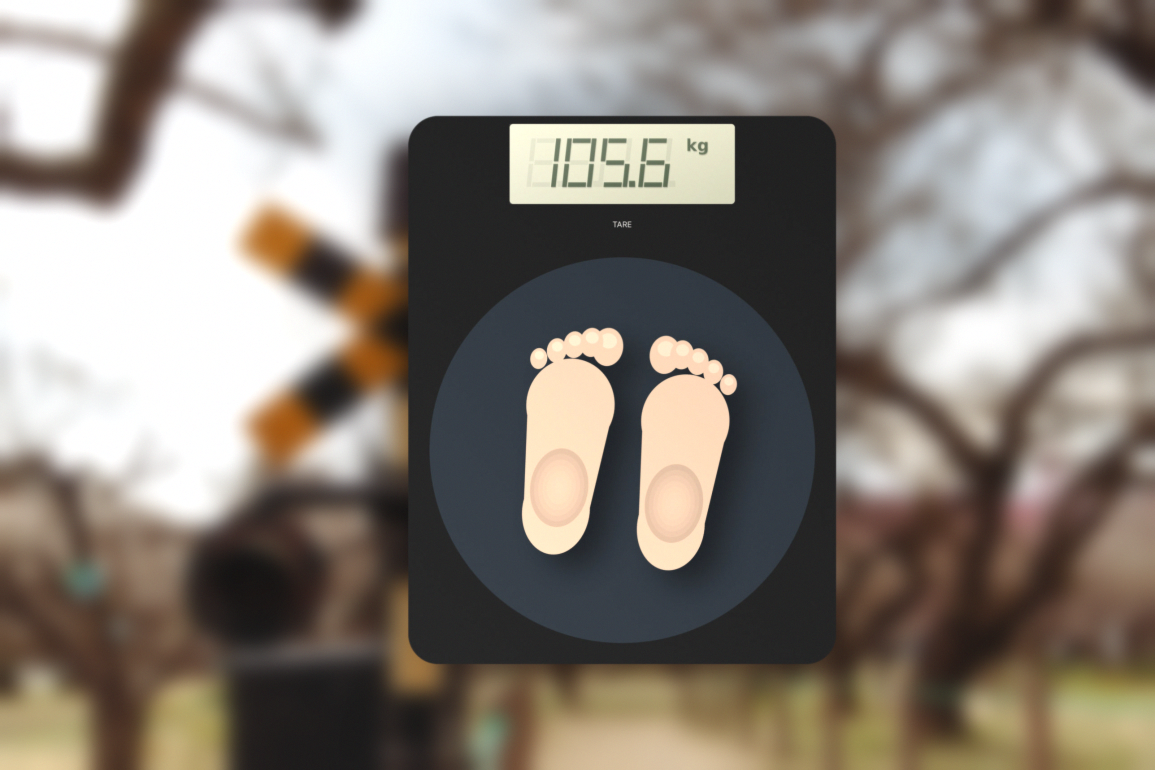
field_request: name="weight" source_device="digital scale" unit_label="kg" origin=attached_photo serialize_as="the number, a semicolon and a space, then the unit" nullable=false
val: 105.6; kg
